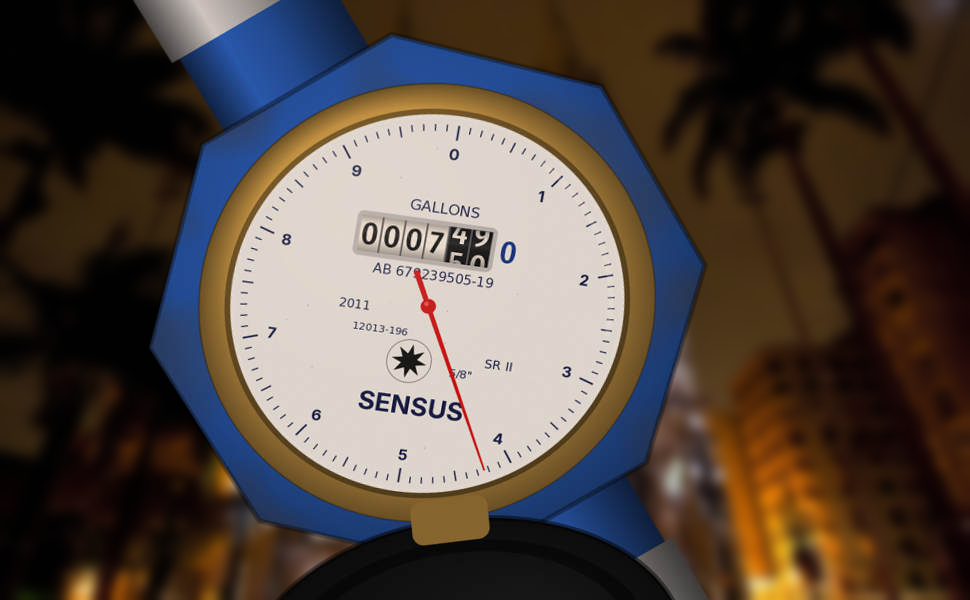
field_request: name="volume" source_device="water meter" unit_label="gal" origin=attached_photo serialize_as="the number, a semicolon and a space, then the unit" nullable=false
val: 7494.2; gal
